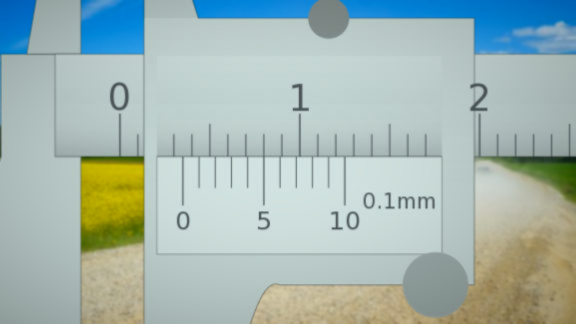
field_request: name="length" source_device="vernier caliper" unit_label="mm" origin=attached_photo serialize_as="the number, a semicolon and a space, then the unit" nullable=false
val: 3.5; mm
